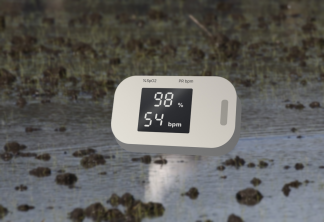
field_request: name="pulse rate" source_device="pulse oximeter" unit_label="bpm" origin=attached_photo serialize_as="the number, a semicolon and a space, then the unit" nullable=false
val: 54; bpm
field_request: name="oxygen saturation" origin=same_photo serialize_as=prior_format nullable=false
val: 98; %
